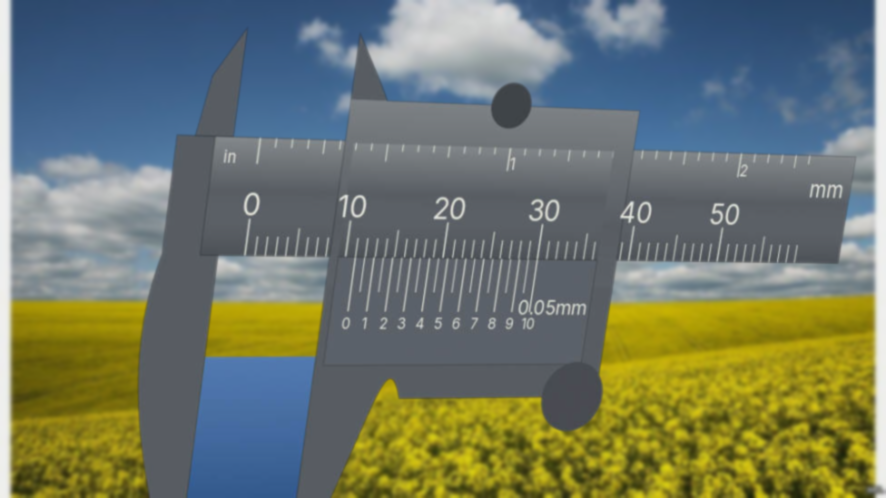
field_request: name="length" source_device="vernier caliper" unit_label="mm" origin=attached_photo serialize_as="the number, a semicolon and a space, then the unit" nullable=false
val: 11.0; mm
